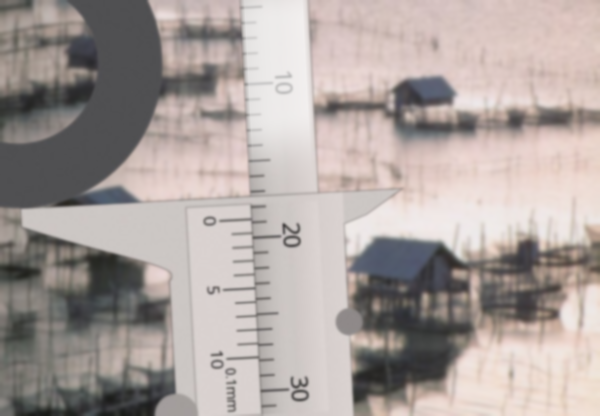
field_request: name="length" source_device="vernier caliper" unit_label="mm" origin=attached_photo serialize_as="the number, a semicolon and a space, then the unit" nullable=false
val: 18.8; mm
